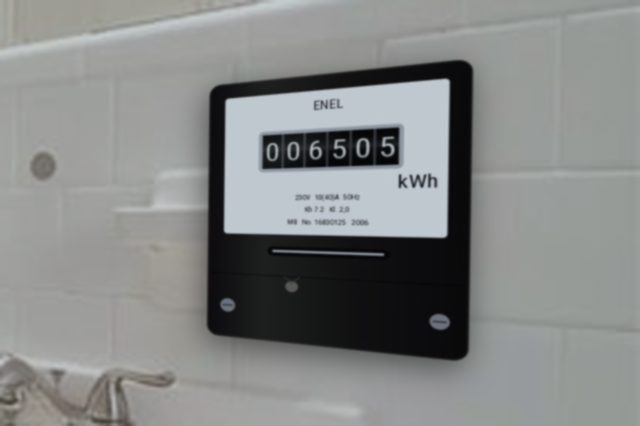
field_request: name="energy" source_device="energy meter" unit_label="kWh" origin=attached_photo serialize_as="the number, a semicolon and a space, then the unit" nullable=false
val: 6505; kWh
